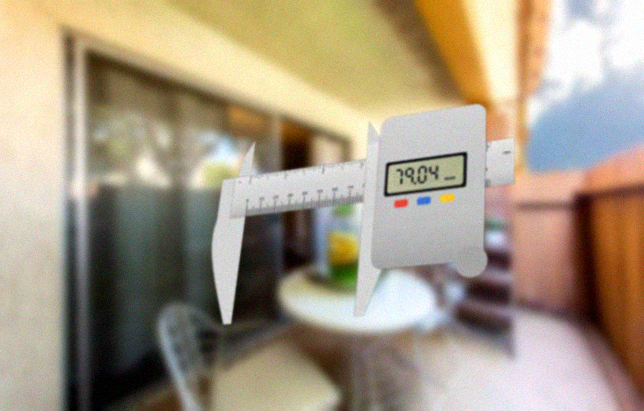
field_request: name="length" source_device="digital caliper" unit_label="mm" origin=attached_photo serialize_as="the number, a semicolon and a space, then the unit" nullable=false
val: 79.04; mm
